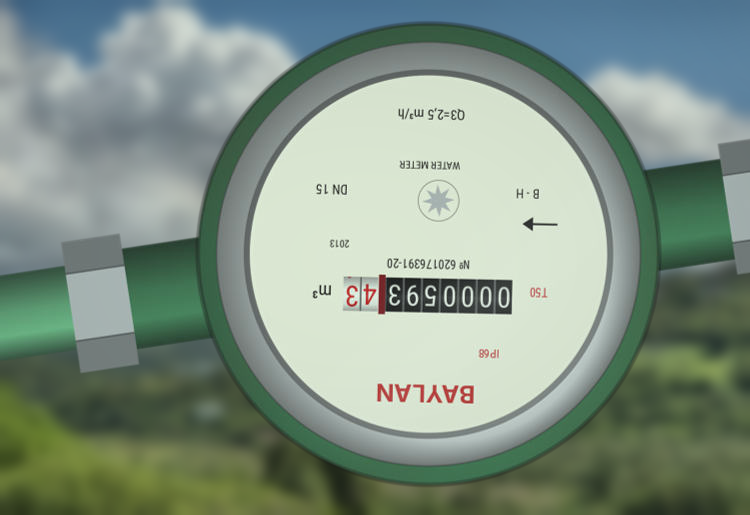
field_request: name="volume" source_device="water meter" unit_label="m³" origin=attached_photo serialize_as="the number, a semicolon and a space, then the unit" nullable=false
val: 593.43; m³
